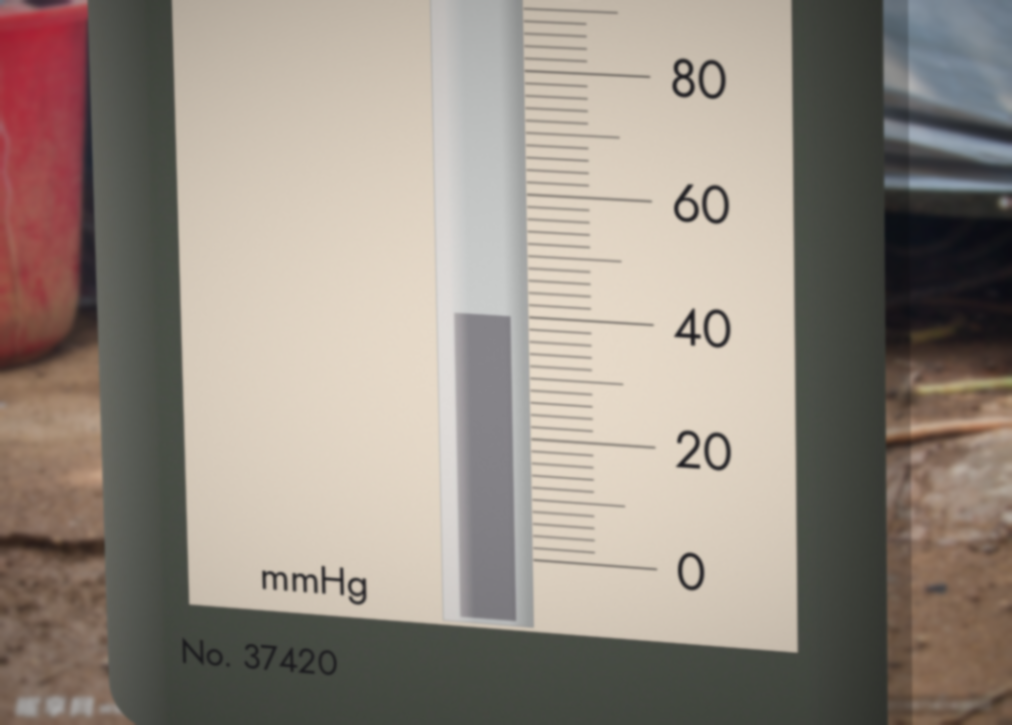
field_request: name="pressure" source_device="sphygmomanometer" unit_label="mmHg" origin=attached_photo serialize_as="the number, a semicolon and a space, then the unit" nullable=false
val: 40; mmHg
